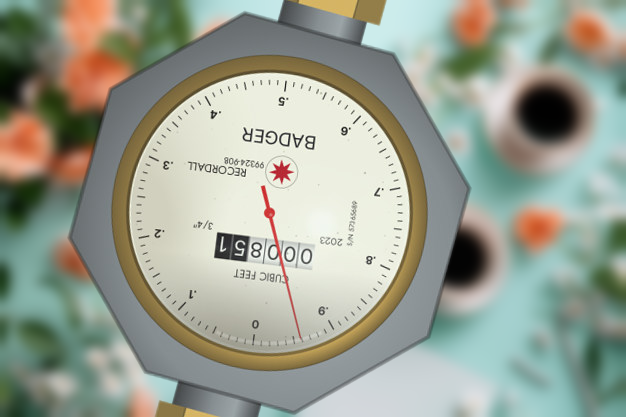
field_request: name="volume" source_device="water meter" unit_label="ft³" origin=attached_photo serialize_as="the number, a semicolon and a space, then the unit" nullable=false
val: 850.94; ft³
